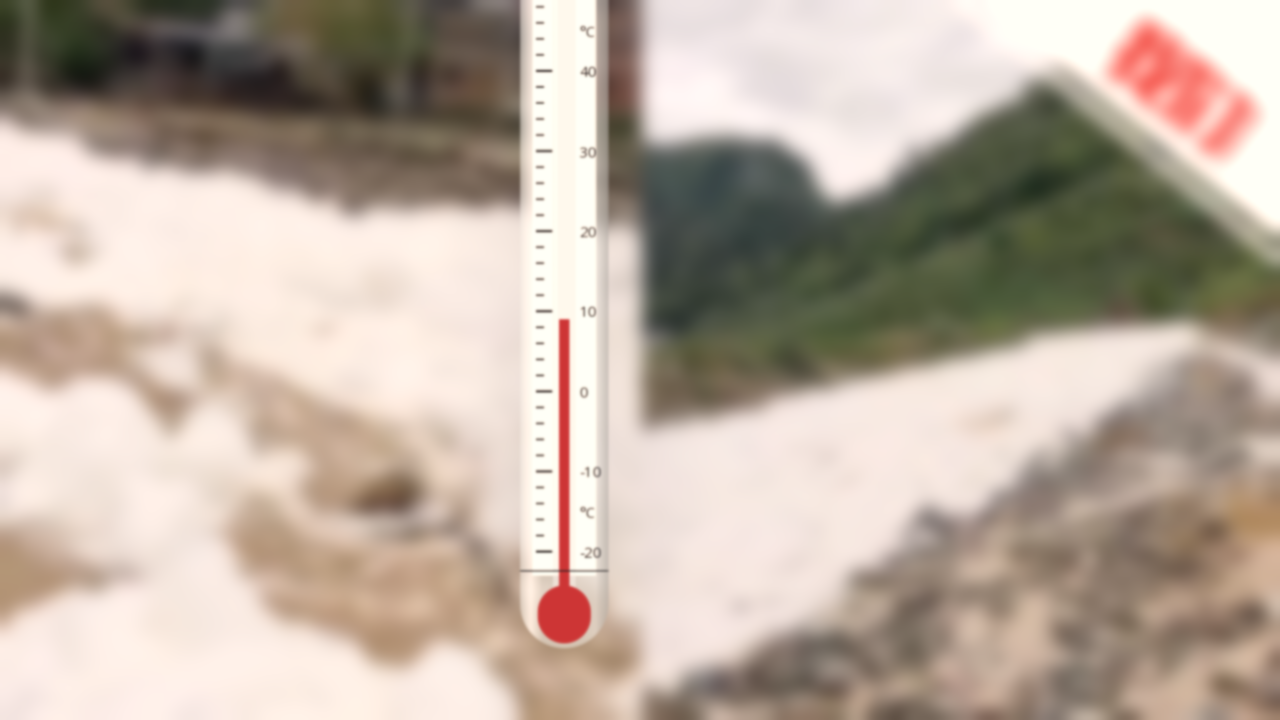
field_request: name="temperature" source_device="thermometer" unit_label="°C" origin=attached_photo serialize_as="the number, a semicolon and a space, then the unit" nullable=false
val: 9; °C
